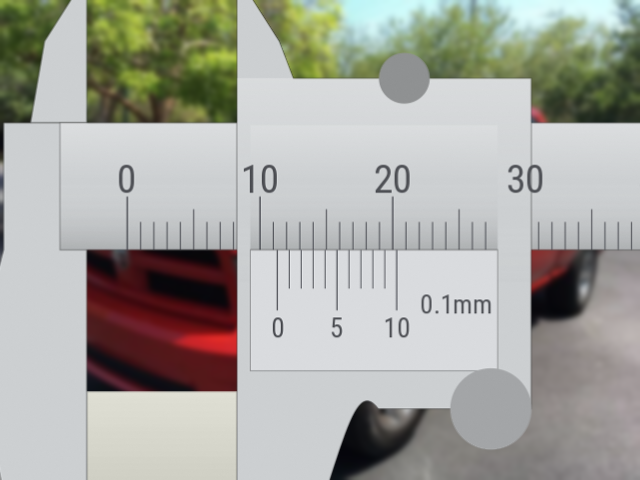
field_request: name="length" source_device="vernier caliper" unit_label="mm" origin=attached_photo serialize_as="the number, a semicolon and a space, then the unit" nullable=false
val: 11.3; mm
